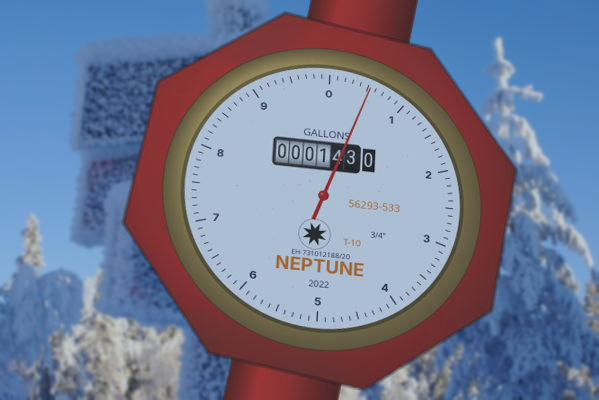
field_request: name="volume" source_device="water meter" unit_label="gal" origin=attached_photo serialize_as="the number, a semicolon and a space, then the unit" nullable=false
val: 1430.5; gal
